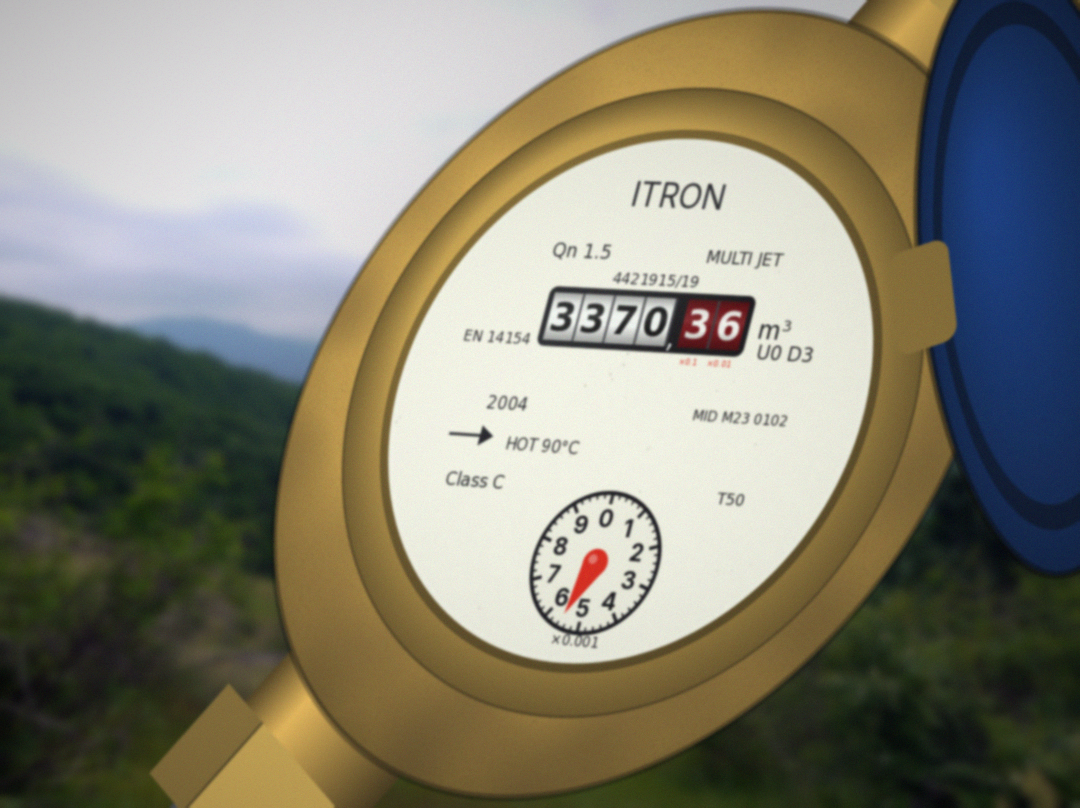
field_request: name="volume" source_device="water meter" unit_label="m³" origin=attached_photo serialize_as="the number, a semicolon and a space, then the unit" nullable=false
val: 3370.365; m³
